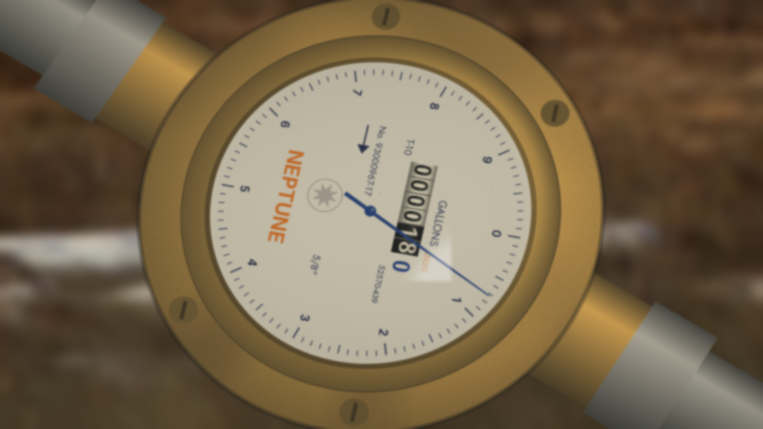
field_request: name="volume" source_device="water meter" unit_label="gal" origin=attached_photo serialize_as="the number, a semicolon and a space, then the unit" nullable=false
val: 180.7; gal
